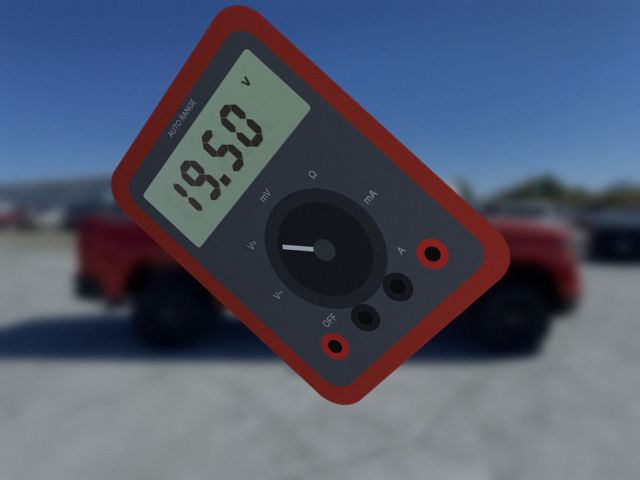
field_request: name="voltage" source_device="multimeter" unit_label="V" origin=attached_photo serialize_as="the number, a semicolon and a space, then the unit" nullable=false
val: 19.50; V
